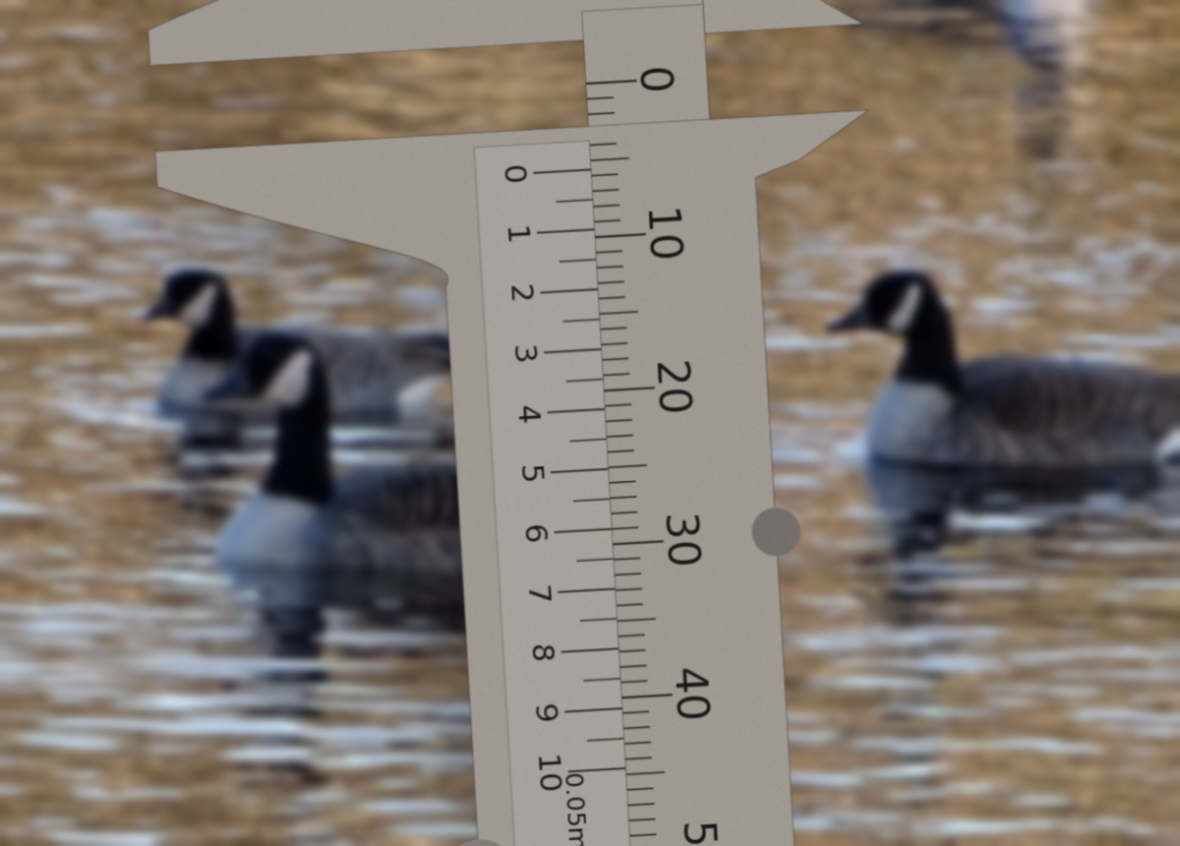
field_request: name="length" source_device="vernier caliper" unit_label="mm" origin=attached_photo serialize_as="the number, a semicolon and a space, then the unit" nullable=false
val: 5.6; mm
